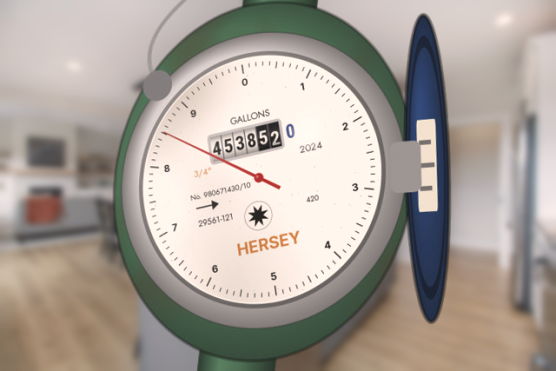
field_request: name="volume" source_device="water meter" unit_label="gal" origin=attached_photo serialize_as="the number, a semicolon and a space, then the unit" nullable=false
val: 4538518.5; gal
